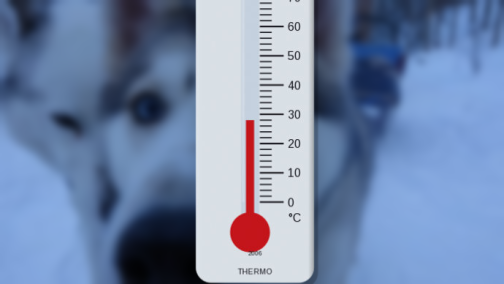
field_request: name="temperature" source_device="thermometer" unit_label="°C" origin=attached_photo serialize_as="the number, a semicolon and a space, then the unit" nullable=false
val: 28; °C
